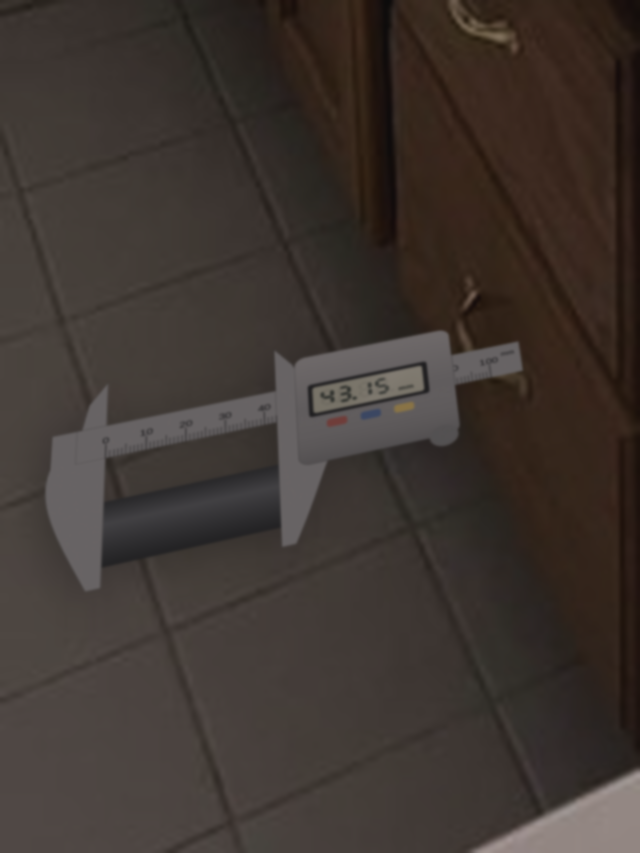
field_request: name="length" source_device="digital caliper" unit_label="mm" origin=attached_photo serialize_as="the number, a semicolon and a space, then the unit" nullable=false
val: 43.15; mm
